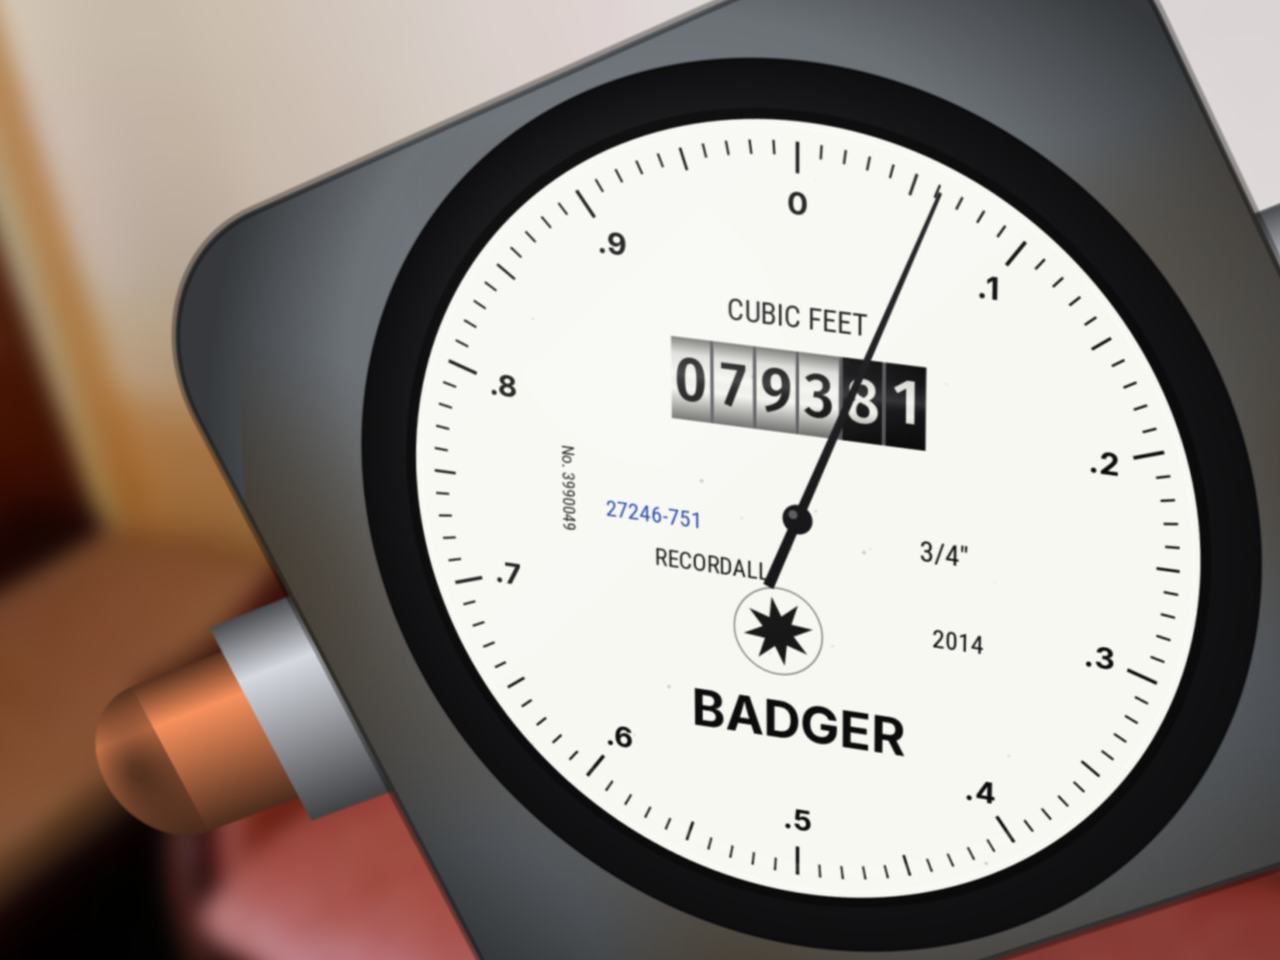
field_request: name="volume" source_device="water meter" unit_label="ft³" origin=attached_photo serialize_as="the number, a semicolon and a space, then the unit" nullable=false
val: 79381.06; ft³
